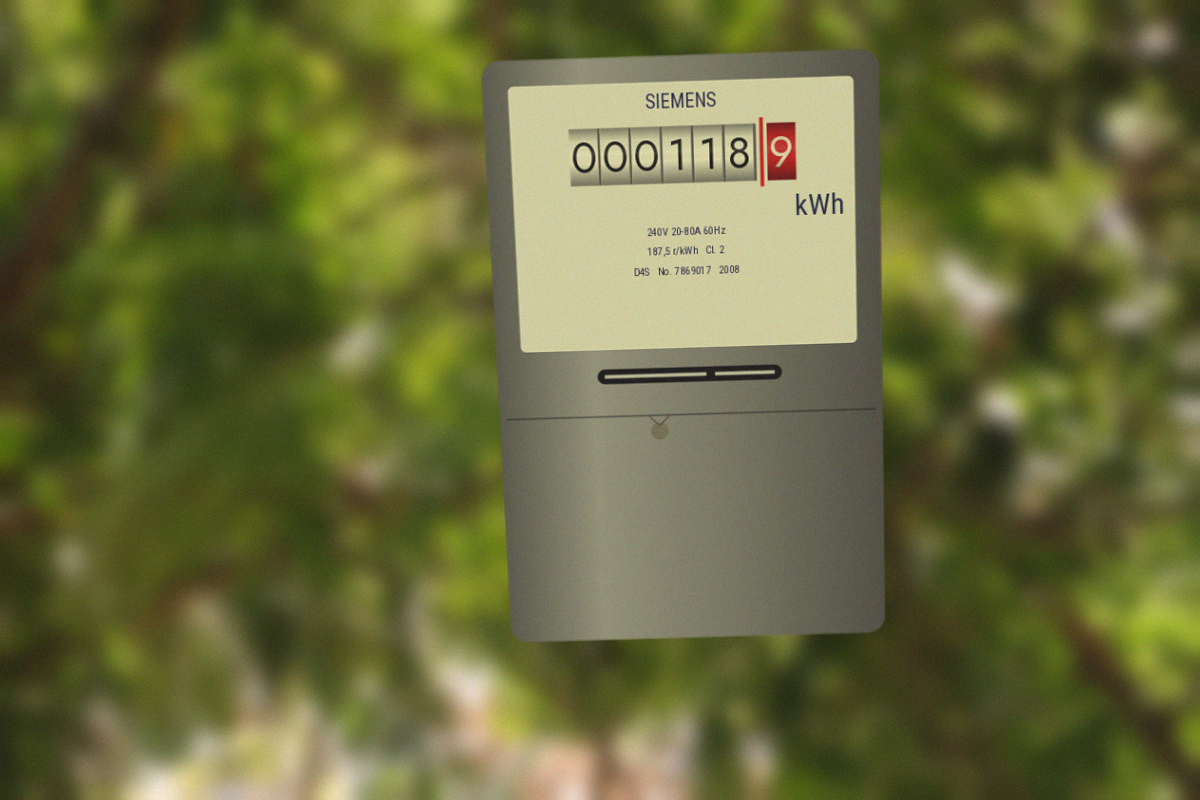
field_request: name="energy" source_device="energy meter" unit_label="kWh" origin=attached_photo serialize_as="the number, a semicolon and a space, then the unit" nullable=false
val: 118.9; kWh
